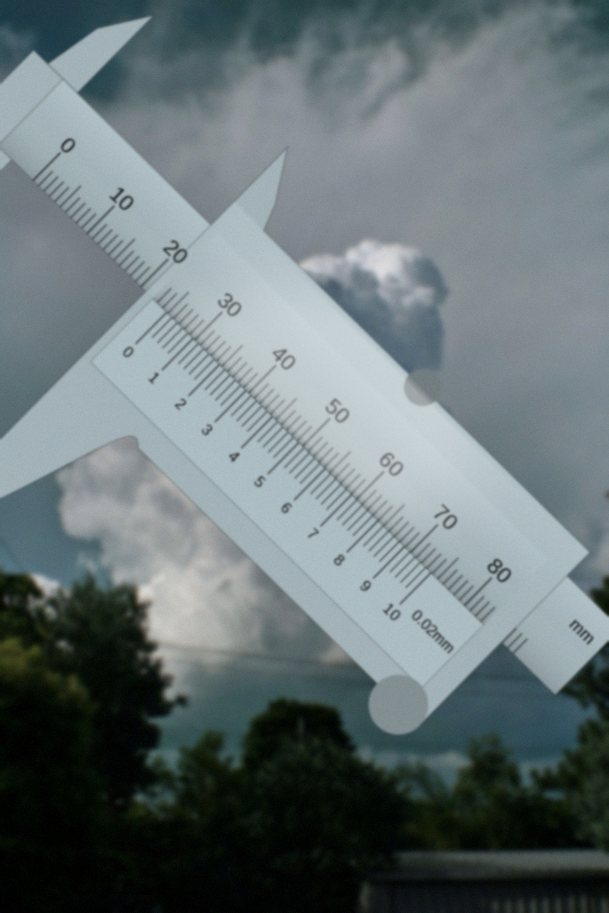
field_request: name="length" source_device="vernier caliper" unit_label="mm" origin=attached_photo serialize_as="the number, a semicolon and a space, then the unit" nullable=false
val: 24.8; mm
